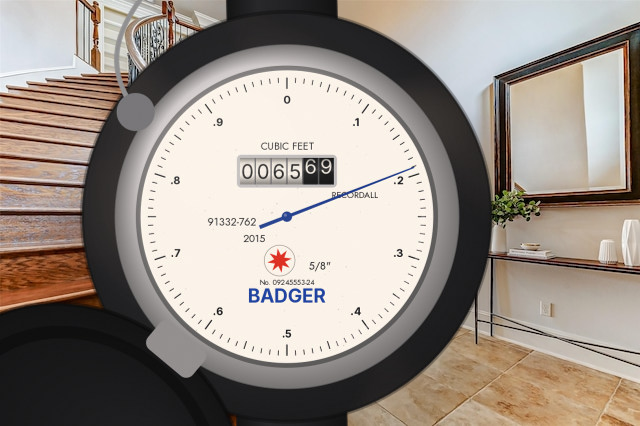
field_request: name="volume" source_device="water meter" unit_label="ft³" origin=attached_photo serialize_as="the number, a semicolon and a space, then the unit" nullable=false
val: 6569.19; ft³
